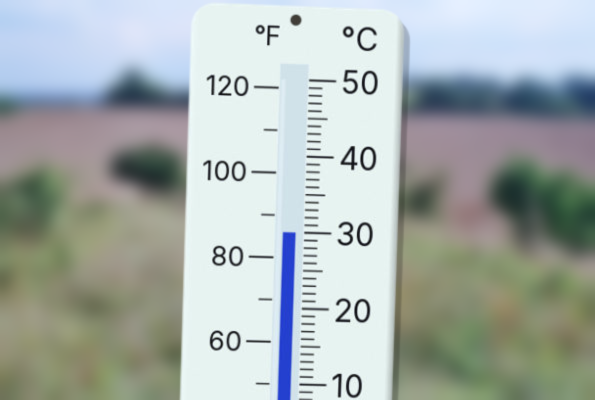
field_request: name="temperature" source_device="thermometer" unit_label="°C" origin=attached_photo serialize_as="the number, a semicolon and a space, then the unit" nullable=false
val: 30; °C
